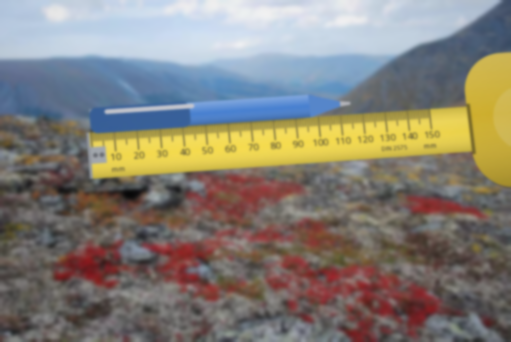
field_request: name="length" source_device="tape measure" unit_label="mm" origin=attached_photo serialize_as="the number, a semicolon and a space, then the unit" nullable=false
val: 115; mm
